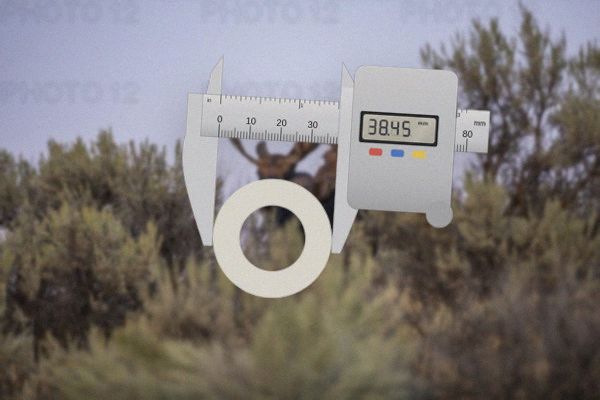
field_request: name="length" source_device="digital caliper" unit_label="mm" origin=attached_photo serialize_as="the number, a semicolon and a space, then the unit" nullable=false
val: 38.45; mm
